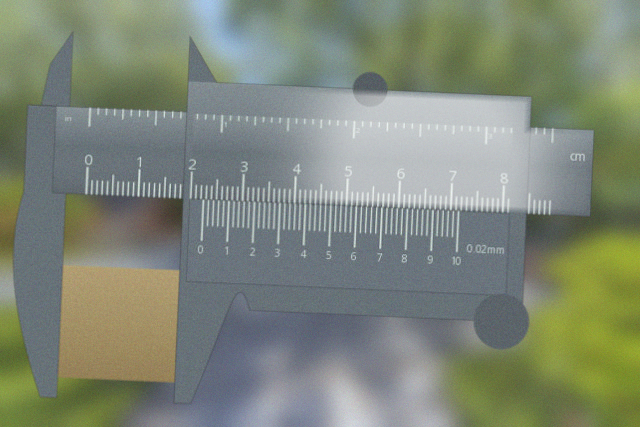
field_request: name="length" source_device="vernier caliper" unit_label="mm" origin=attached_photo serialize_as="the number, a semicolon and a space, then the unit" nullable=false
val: 22.5; mm
